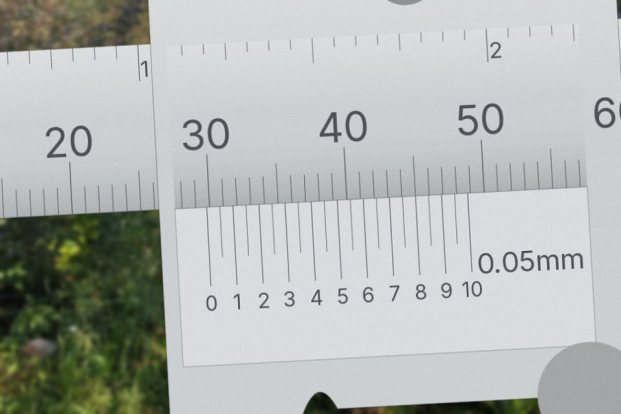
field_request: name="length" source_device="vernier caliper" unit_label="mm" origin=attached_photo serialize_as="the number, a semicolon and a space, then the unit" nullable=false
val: 29.8; mm
